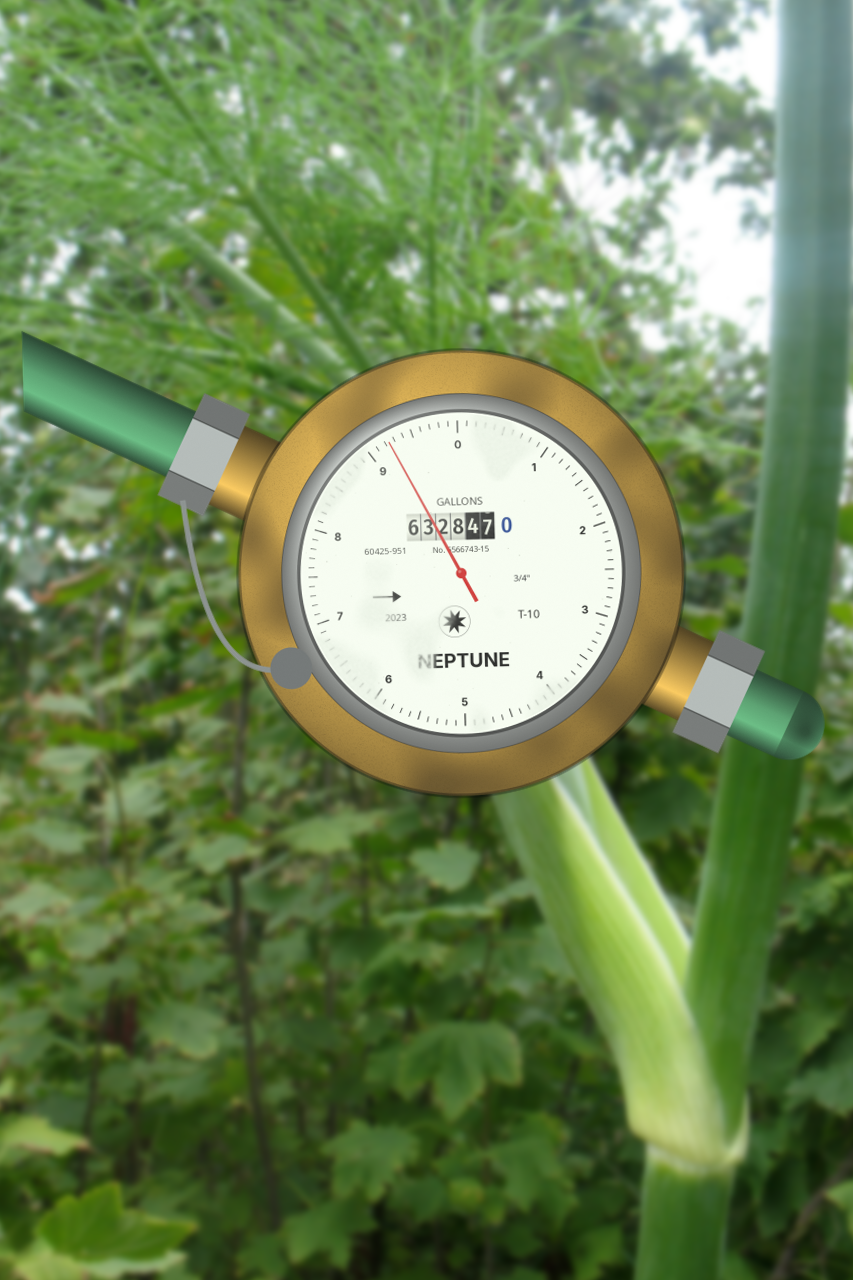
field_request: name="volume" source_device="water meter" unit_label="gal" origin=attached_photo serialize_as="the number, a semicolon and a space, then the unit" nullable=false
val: 6328469.2; gal
